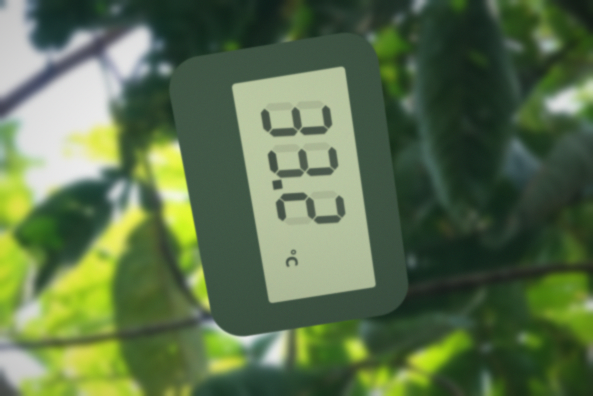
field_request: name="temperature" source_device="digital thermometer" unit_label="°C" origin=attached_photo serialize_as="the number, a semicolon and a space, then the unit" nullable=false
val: 33.2; °C
